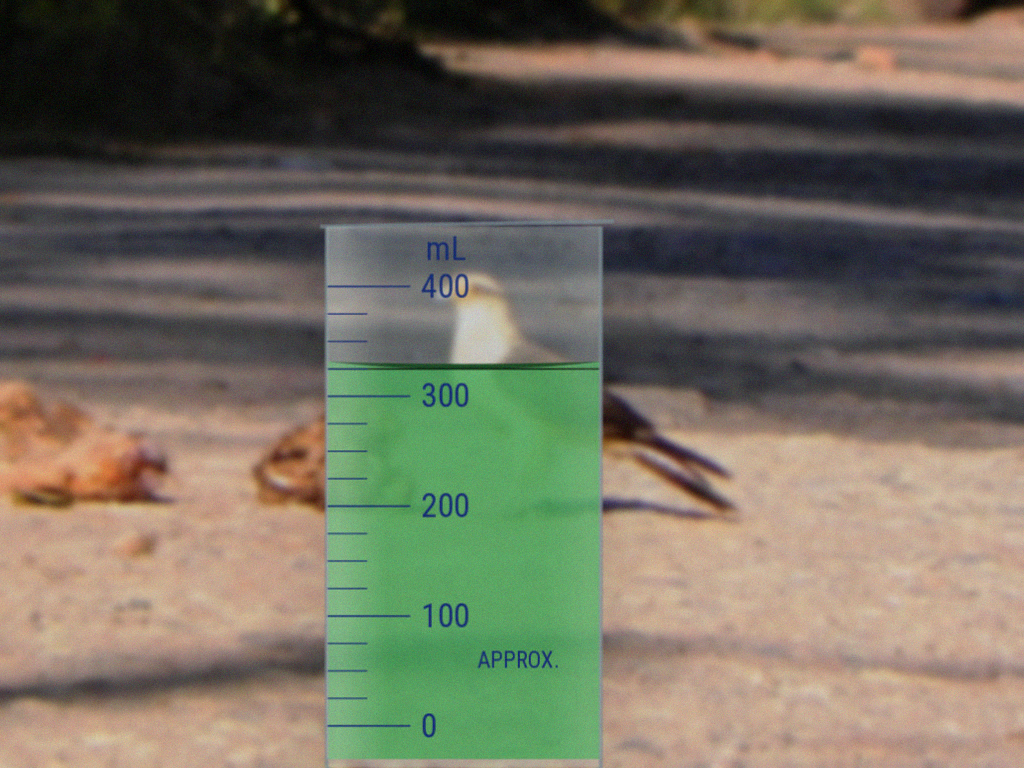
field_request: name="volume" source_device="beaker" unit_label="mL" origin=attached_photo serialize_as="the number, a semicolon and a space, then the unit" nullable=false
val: 325; mL
